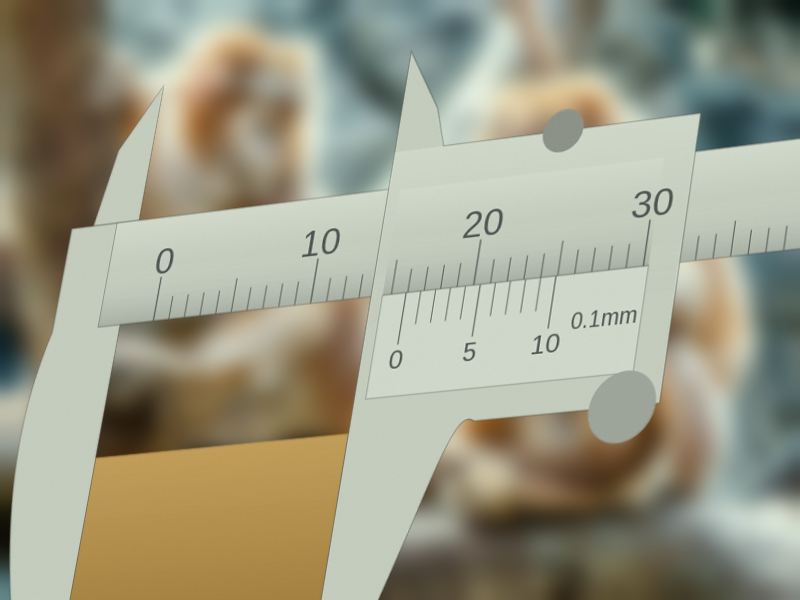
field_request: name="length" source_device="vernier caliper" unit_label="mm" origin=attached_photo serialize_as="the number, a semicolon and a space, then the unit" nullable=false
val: 15.9; mm
